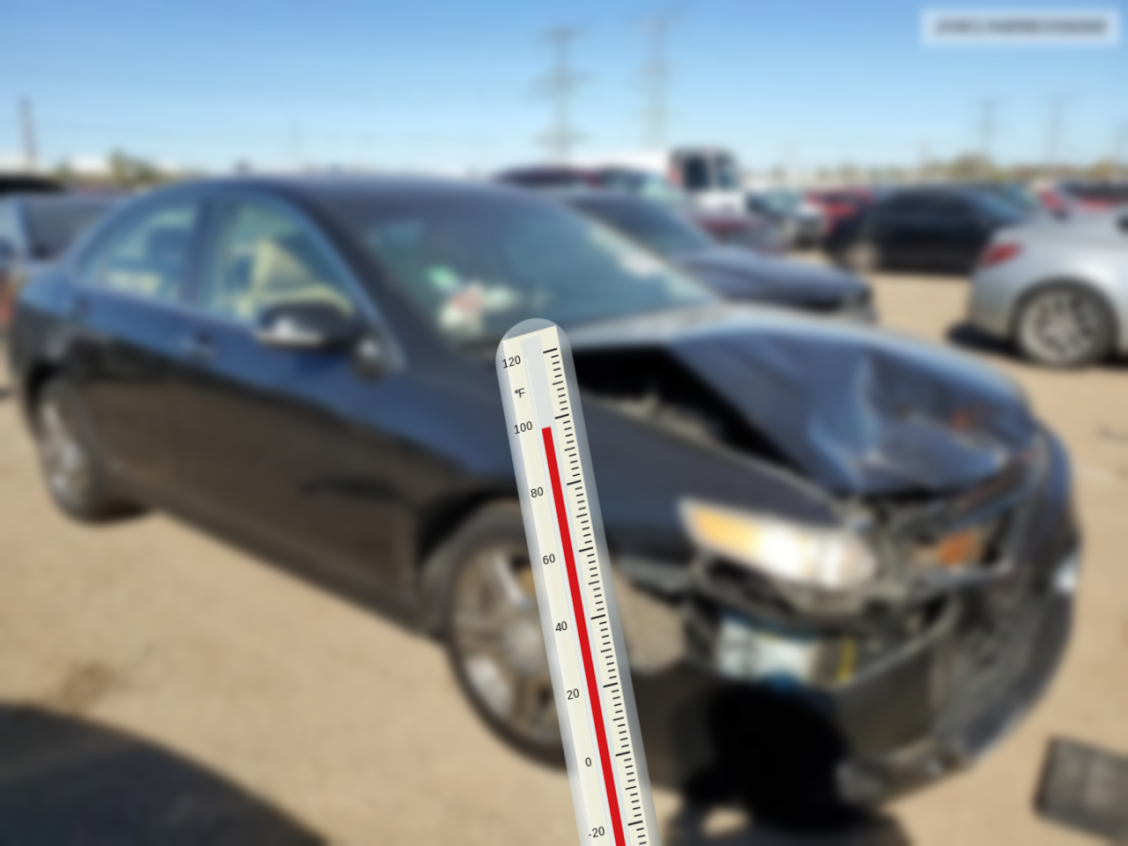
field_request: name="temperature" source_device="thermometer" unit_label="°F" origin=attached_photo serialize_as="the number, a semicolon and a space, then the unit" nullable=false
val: 98; °F
